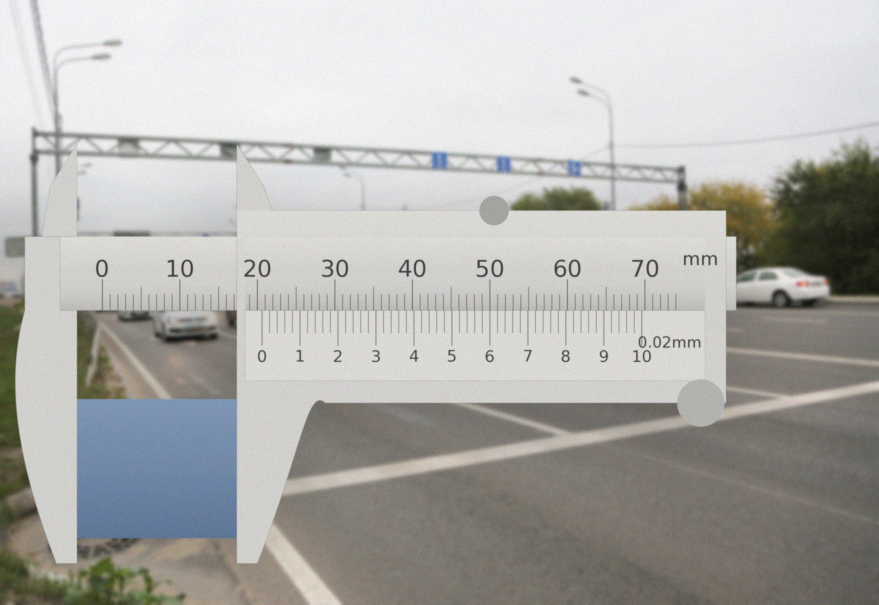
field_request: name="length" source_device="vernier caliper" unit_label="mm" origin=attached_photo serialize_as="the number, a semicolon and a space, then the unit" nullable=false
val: 20.6; mm
